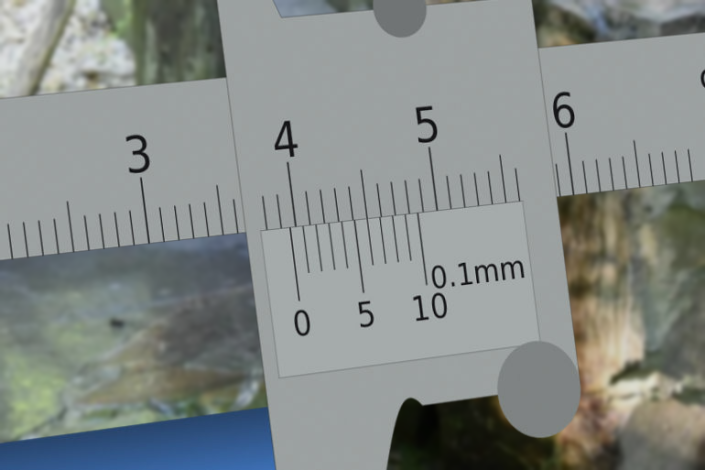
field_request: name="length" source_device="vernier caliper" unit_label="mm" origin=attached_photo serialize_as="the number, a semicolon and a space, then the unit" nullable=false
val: 39.6; mm
